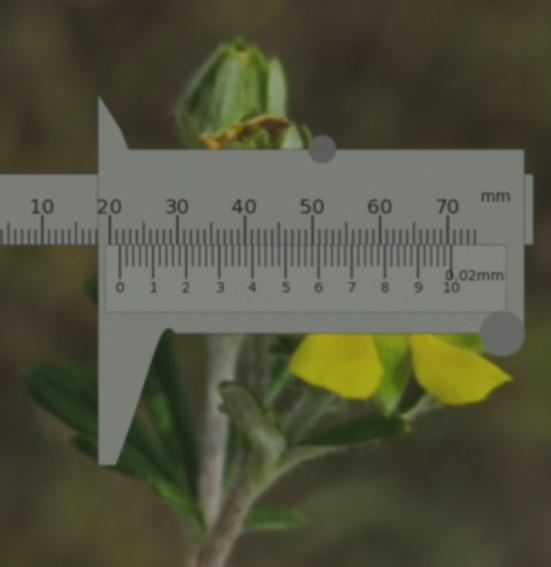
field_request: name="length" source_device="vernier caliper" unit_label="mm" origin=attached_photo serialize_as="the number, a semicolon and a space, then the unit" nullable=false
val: 21.5; mm
